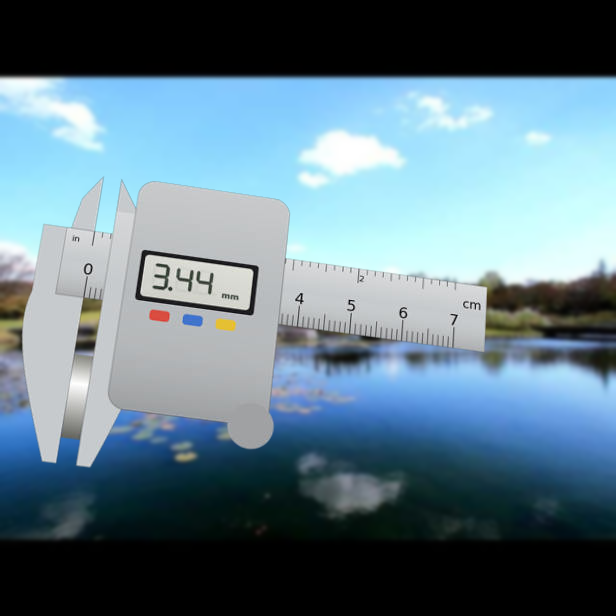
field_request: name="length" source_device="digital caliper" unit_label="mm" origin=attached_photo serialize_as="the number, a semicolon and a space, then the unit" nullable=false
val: 3.44; mm
